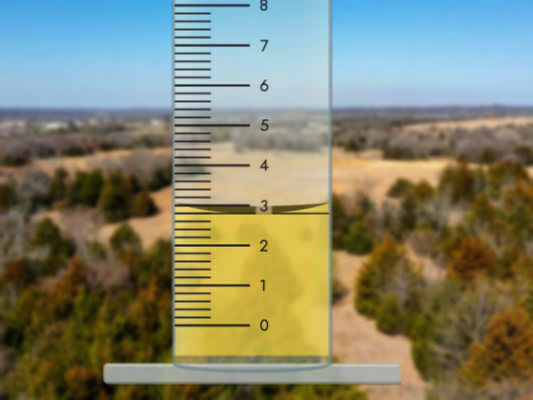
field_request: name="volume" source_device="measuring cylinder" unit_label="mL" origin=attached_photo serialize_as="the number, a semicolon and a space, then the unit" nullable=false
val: 2.8; mL
